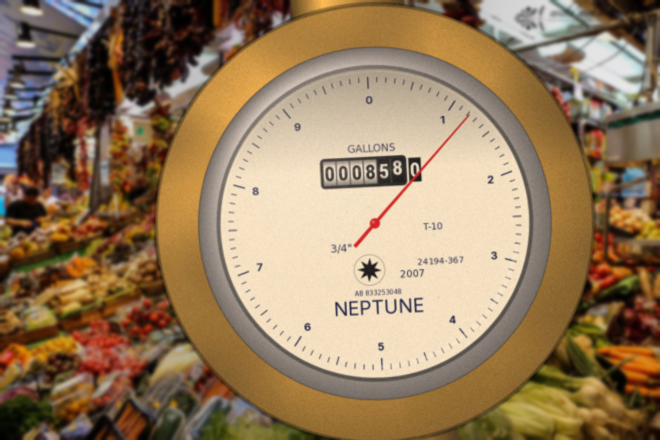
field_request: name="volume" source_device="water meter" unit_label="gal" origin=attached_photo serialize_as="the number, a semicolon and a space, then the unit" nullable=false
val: 8581.2; gal
